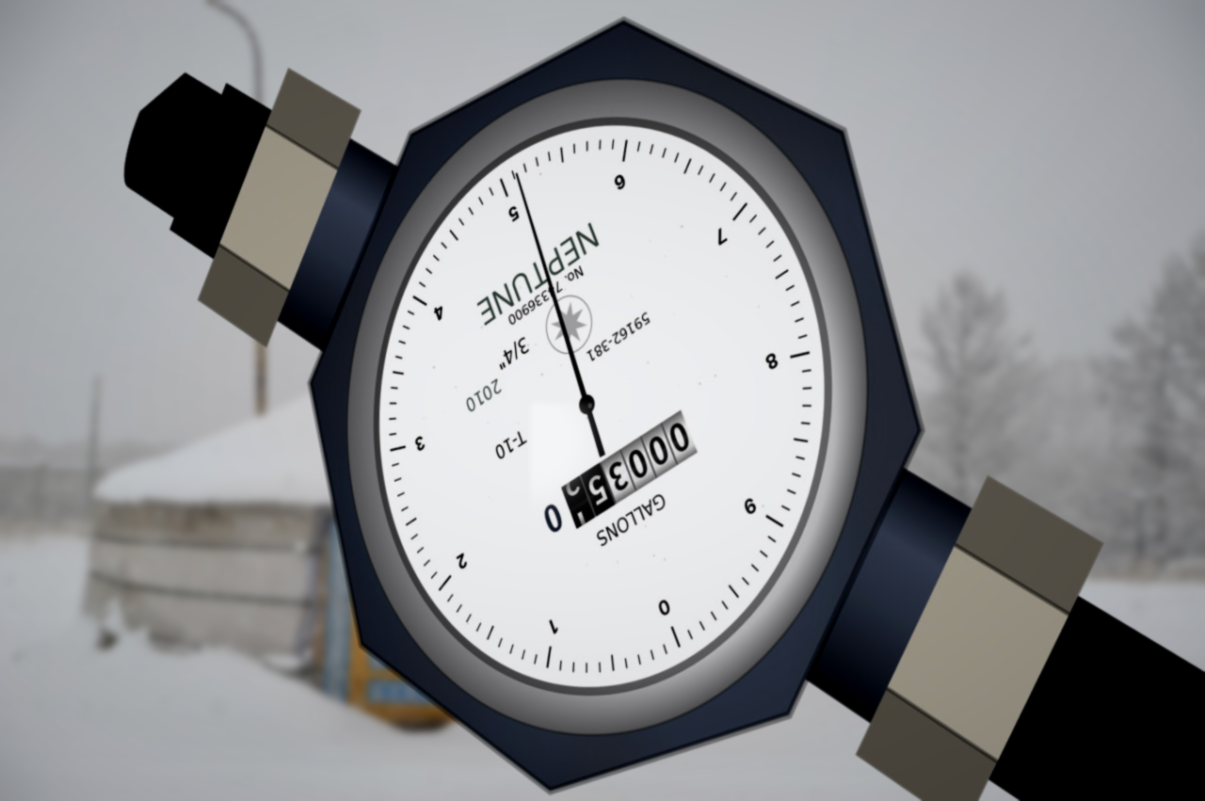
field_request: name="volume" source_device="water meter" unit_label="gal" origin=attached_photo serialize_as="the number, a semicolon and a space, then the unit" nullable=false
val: 3515.1; gal
